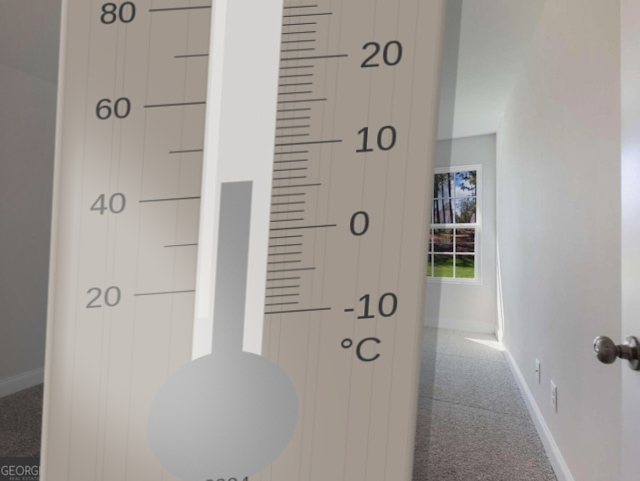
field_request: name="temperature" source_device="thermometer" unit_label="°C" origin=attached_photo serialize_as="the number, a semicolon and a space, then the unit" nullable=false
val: 6; °C
